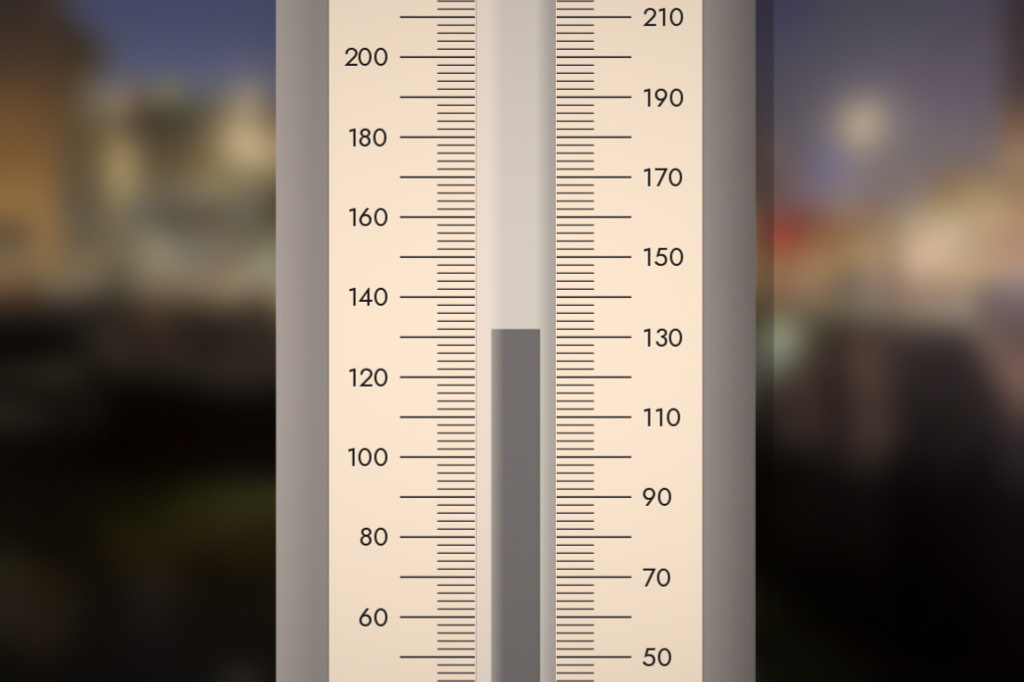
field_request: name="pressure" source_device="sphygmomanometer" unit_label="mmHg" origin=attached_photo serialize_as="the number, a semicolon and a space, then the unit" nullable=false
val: 132; mmHg
